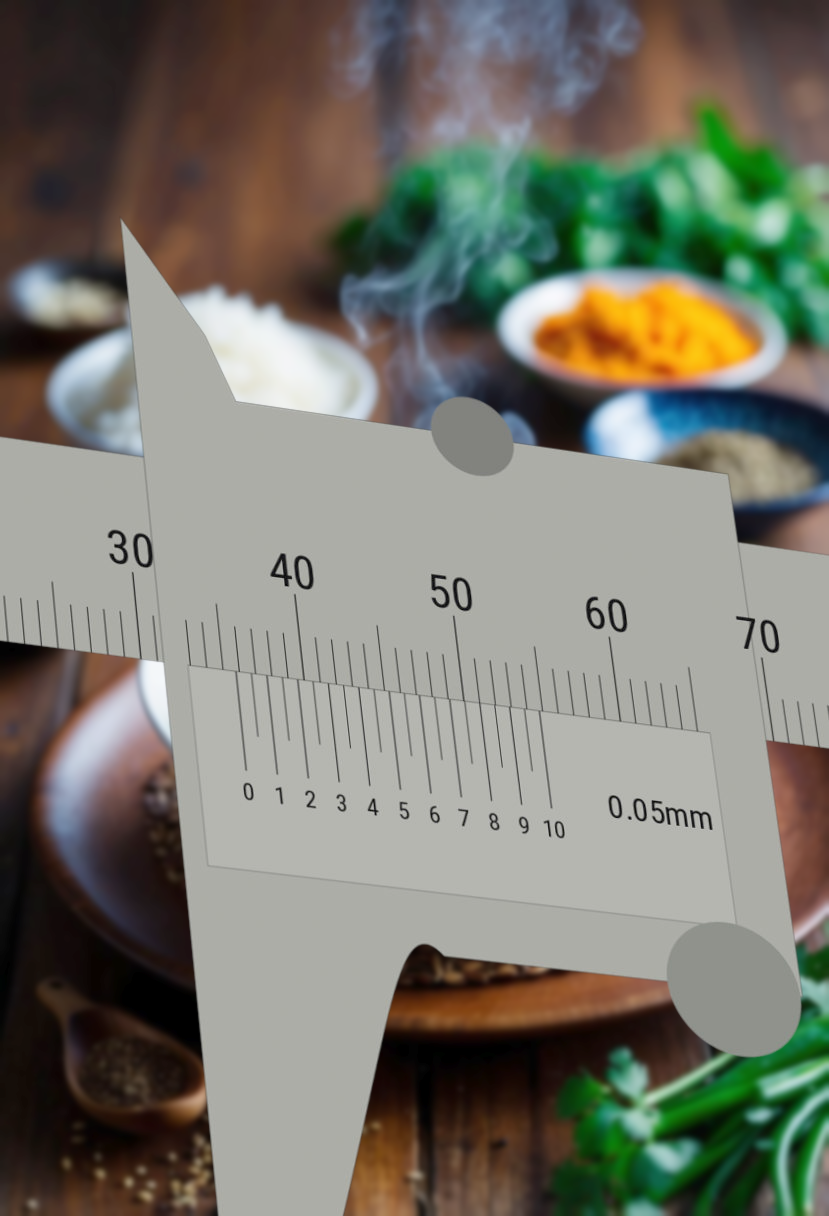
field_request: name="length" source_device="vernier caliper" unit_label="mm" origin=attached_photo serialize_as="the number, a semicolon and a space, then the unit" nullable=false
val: 35.8; mm
